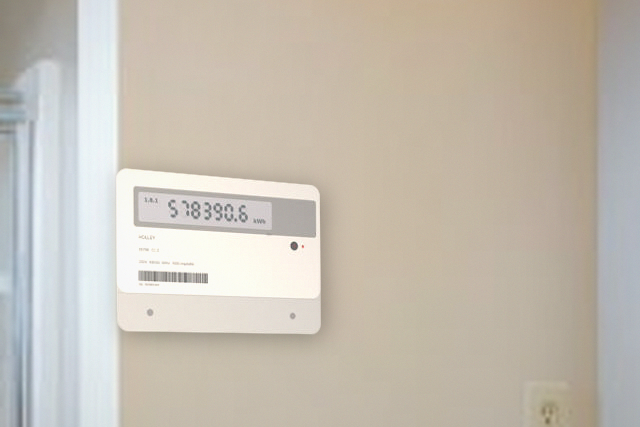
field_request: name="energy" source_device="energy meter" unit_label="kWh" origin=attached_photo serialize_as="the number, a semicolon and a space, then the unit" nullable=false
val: 578390.6; kWh
